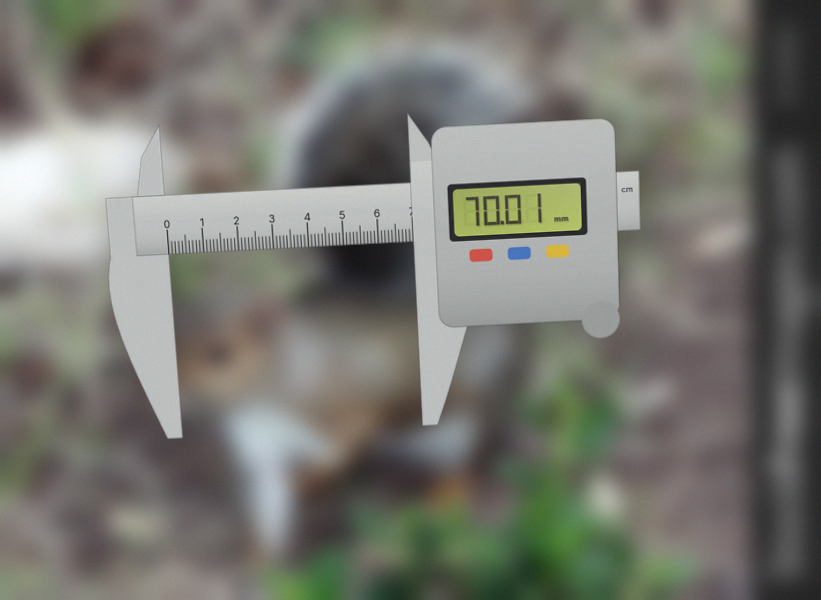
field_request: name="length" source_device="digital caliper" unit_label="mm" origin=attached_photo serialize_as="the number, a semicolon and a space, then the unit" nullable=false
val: 70.01; mm
